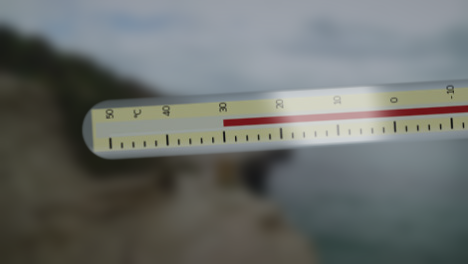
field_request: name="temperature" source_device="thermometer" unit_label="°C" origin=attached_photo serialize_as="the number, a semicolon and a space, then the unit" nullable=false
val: 30; °C
